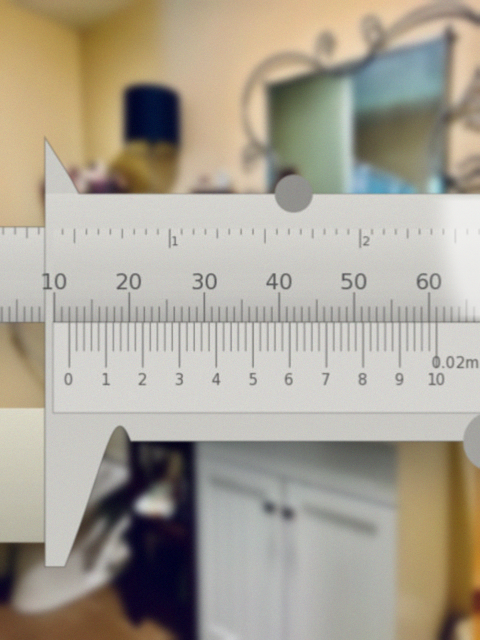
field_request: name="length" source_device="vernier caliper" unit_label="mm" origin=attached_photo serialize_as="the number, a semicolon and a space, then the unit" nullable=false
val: 12.0; mm
